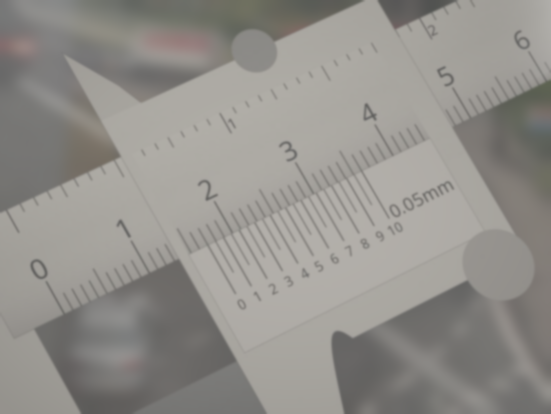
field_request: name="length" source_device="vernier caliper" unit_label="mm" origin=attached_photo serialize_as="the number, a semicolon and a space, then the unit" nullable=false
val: 17.0; mm
